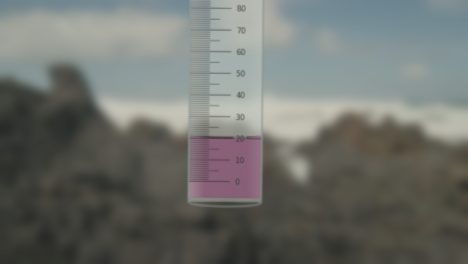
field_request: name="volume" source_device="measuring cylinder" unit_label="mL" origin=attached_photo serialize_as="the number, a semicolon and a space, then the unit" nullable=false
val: 20; mL
